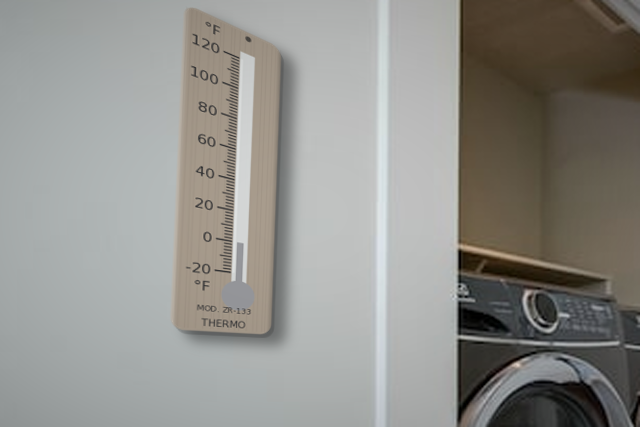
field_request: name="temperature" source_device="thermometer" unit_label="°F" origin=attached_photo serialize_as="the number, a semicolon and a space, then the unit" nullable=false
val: 0; °F
